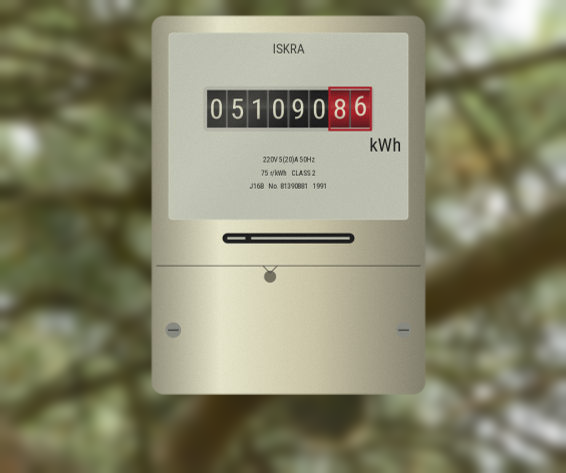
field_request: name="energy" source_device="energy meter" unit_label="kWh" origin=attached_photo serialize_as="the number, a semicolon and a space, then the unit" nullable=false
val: 51090.86; kWh
